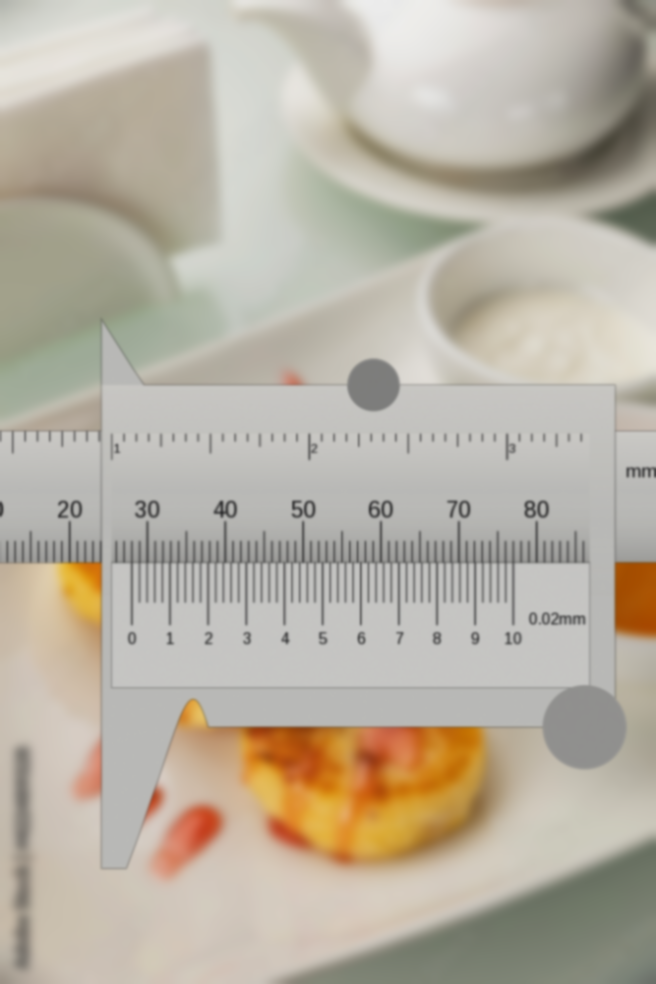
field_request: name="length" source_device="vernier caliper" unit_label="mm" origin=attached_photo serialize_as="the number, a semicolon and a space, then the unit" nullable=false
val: 28.0; mm
